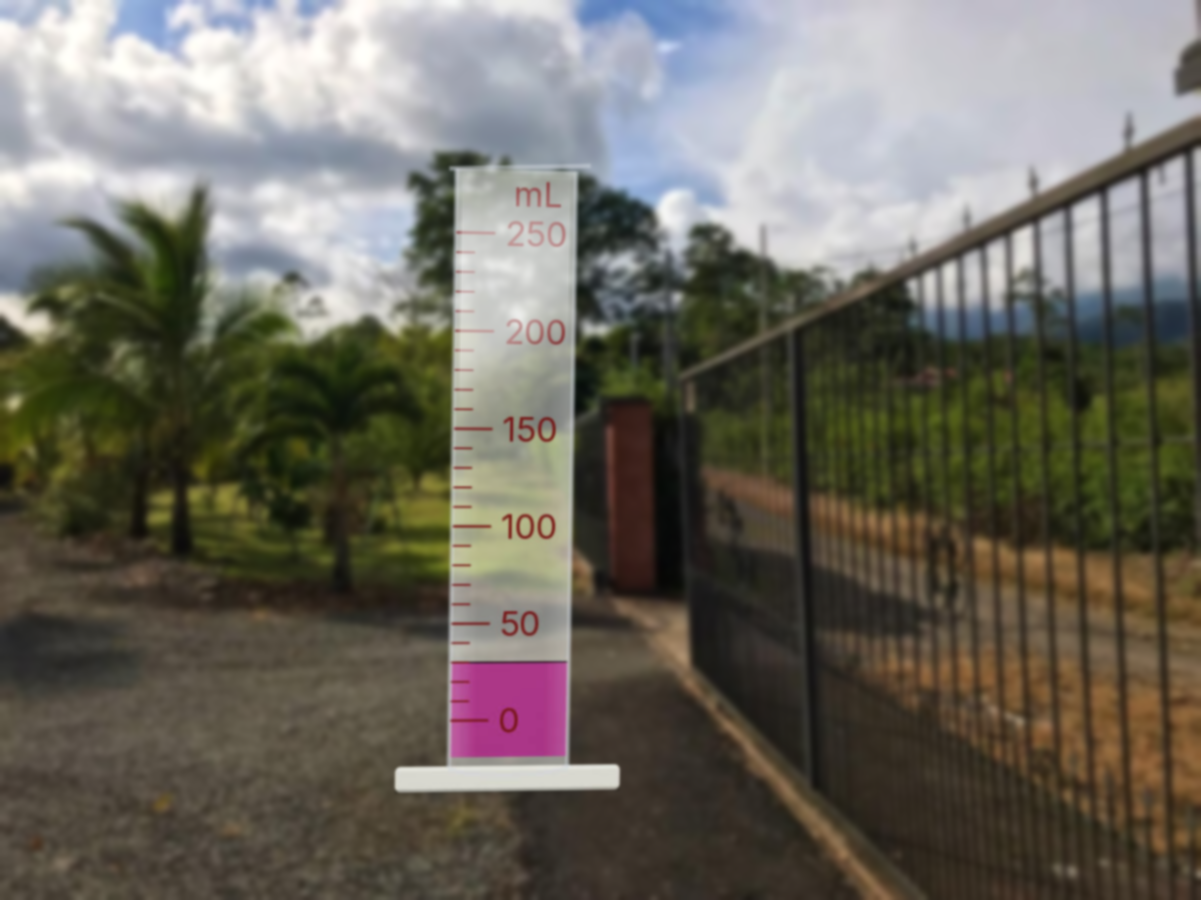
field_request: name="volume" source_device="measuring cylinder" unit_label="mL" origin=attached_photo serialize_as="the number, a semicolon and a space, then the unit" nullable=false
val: 30; mL
